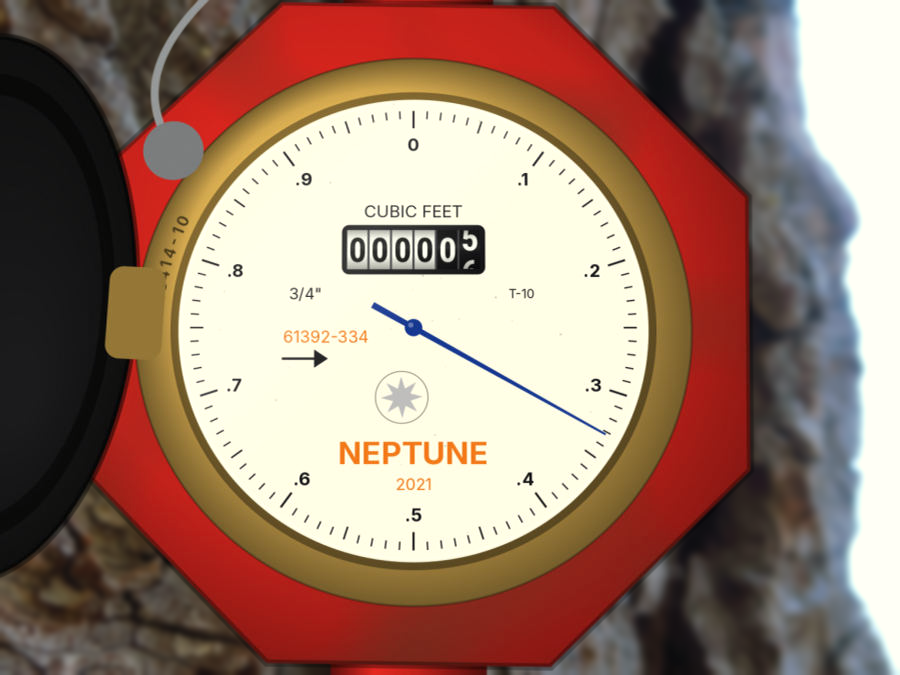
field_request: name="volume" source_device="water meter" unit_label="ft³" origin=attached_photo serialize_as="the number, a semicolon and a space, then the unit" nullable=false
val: 5.33; ft³
